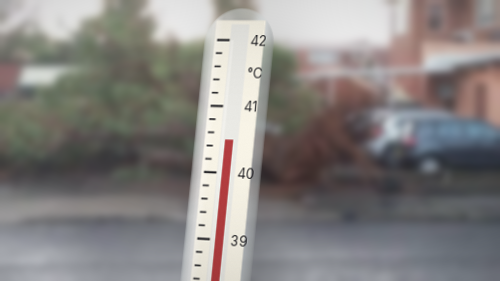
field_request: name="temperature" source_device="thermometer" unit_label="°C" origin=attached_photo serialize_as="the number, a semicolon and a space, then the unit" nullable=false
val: 40.5; °C
